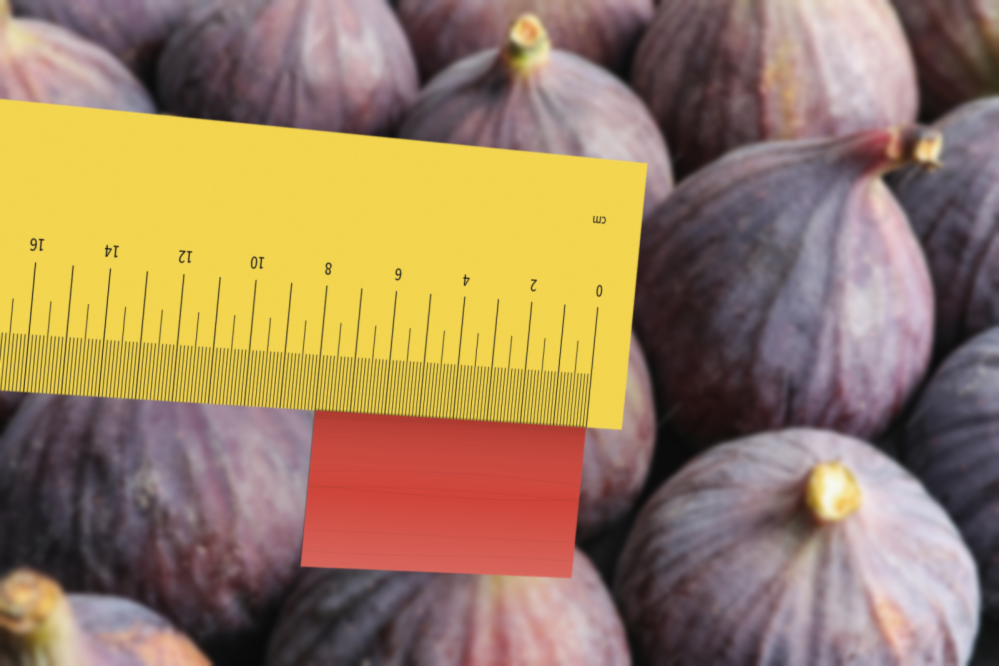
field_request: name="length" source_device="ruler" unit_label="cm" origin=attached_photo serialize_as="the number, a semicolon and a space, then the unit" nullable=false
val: 8; cm
